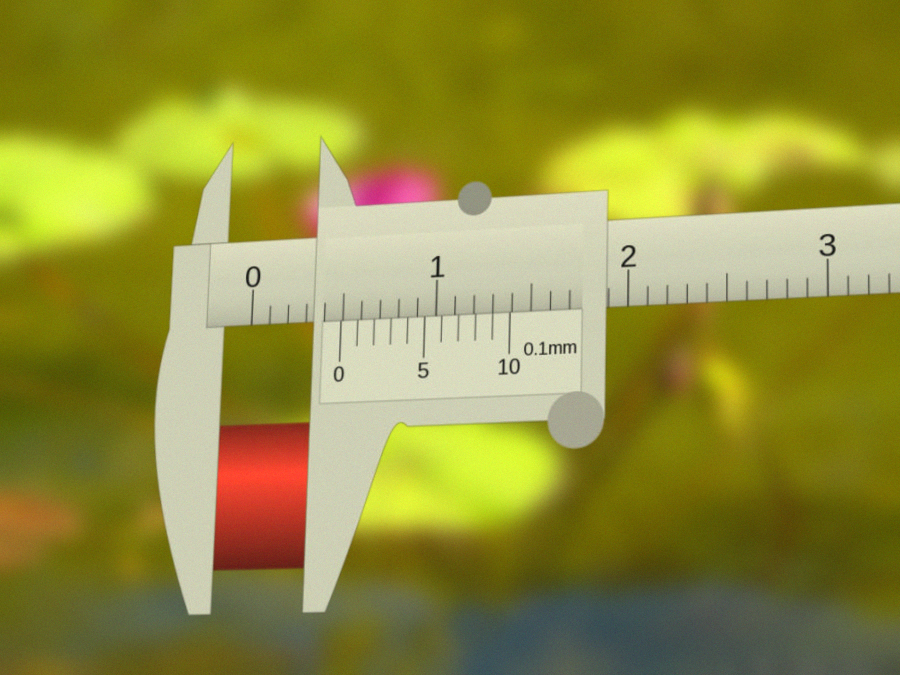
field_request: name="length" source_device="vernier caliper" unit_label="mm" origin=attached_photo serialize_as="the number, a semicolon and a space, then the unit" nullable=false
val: 4.9; mm
